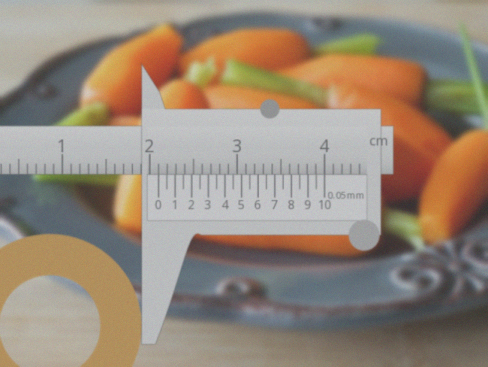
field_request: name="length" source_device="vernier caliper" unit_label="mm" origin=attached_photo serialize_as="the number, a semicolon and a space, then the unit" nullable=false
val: 21.0; mm
